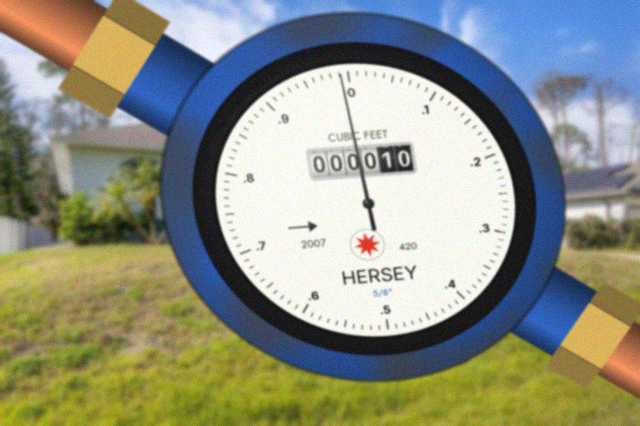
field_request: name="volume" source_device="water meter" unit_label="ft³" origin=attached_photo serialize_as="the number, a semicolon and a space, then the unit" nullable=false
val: 9.99; ft³
